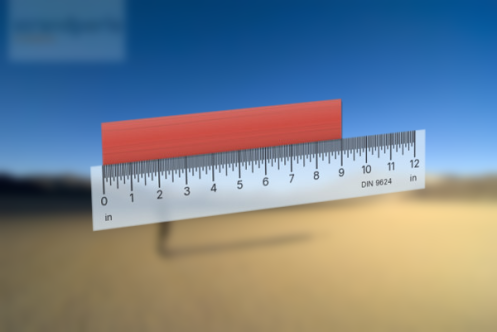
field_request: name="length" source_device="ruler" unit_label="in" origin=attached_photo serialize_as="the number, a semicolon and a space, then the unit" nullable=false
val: 9; in
